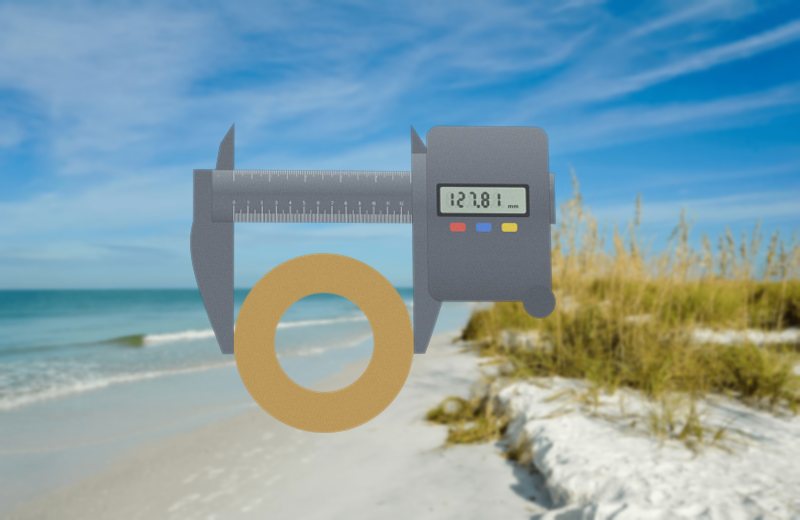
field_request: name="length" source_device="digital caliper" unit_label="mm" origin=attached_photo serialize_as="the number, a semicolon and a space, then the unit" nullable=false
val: 127.81; mm
